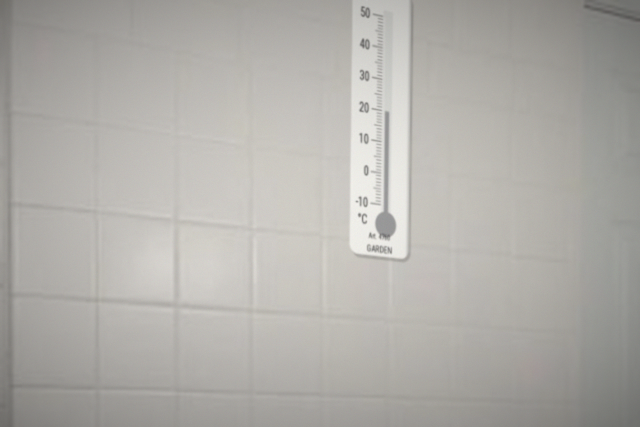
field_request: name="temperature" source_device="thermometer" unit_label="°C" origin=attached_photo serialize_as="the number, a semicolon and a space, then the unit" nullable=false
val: 20; °C
